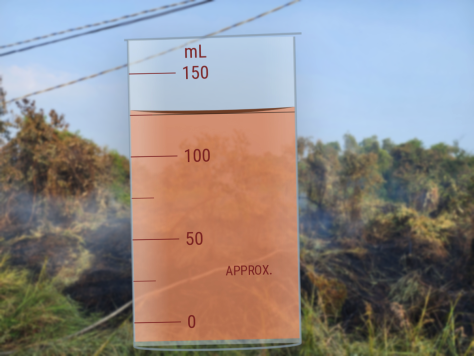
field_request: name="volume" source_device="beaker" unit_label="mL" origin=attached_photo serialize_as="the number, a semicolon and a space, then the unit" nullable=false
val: 125; mL
